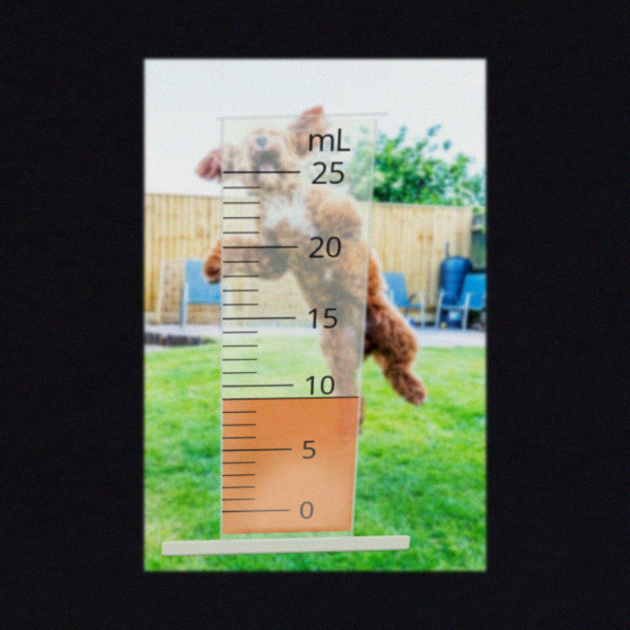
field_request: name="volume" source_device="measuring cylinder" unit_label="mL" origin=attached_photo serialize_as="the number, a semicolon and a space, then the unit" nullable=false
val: 9; mL
